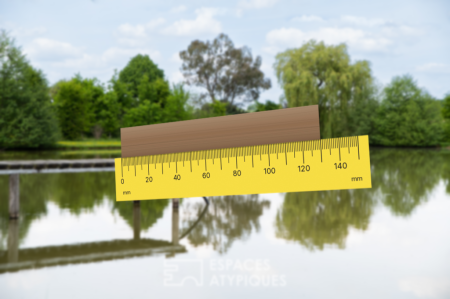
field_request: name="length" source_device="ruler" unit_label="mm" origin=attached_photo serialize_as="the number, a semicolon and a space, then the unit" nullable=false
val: 130; mm
